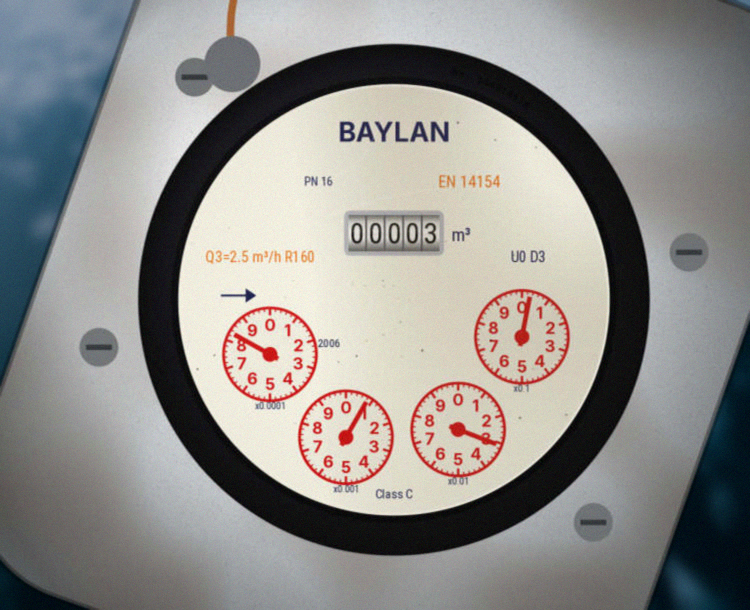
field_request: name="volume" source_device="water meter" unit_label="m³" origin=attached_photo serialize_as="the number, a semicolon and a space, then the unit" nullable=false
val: 3.0308; m³
